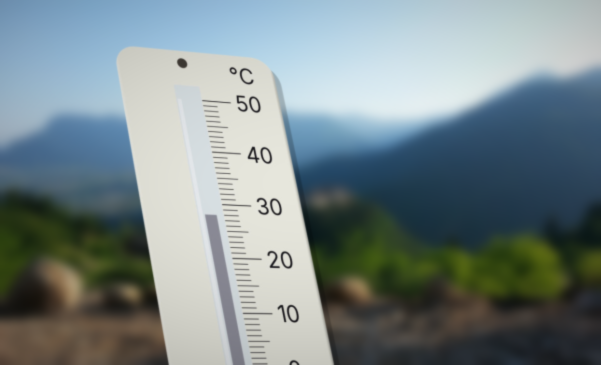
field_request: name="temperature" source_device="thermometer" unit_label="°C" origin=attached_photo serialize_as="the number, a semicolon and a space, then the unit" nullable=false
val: 28; °C
